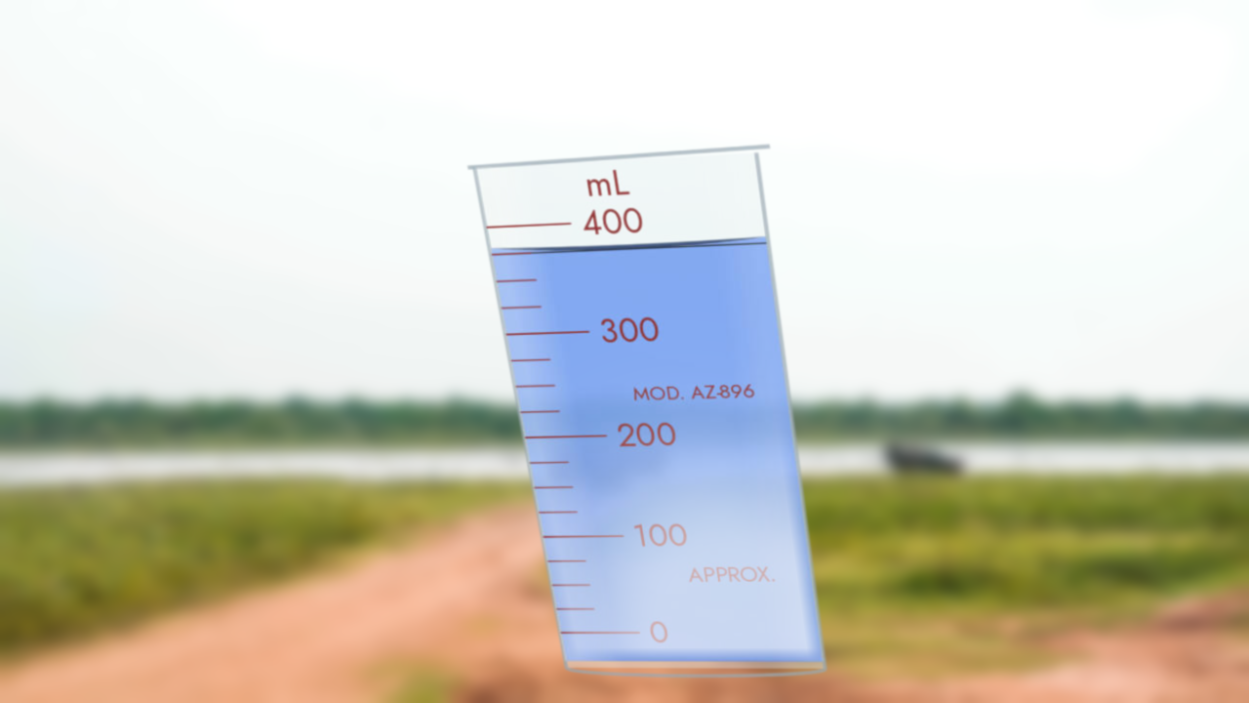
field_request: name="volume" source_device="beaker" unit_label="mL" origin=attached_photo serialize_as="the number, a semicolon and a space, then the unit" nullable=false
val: 375; mL
